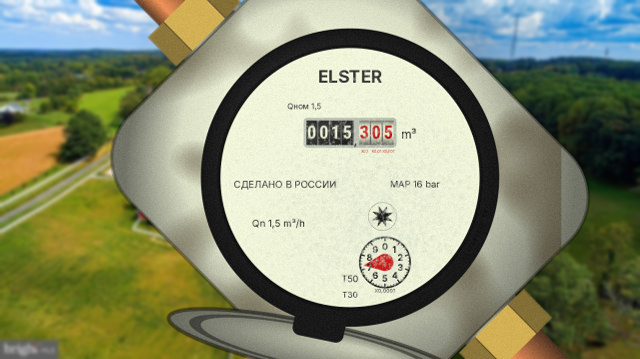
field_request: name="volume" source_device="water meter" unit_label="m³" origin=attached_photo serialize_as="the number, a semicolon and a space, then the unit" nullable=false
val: 15.3057; m³
